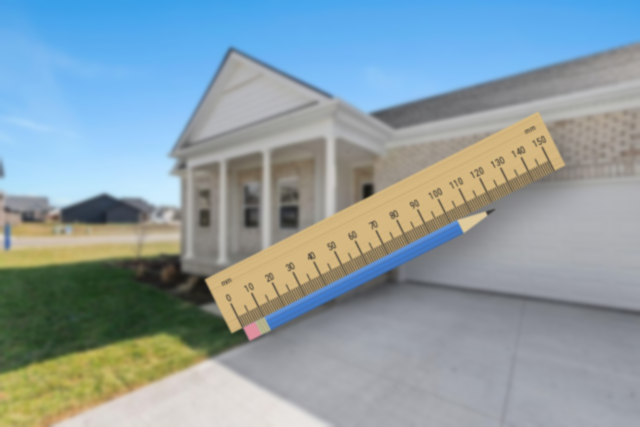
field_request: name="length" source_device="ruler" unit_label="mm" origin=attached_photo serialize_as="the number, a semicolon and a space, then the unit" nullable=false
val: 120; mm
